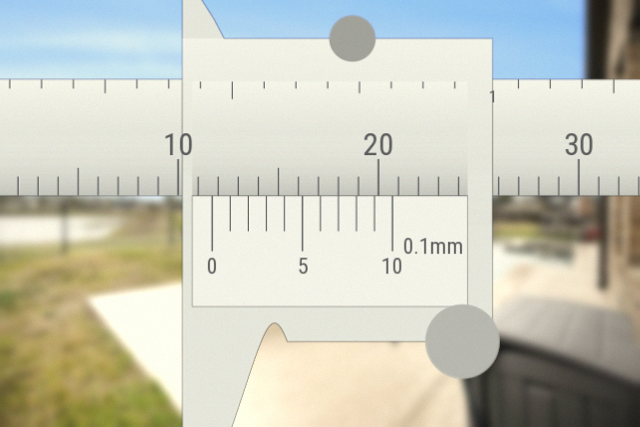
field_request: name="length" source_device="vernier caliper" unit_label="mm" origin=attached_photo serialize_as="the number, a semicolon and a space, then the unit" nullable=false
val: 11.7; mm
